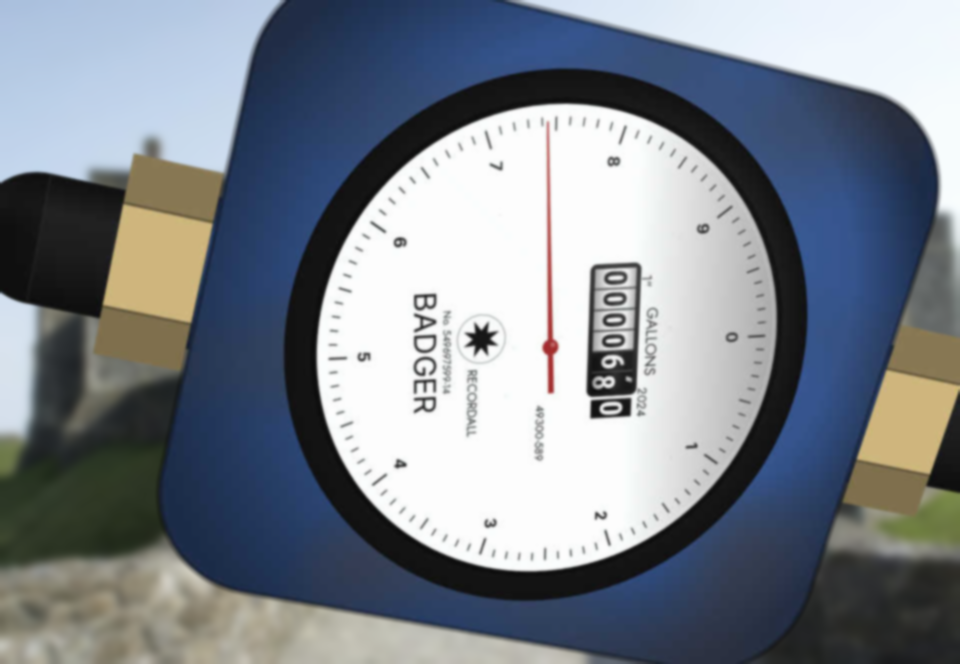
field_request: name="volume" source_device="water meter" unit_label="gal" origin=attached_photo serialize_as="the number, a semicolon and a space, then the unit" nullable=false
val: 677.4; gal
